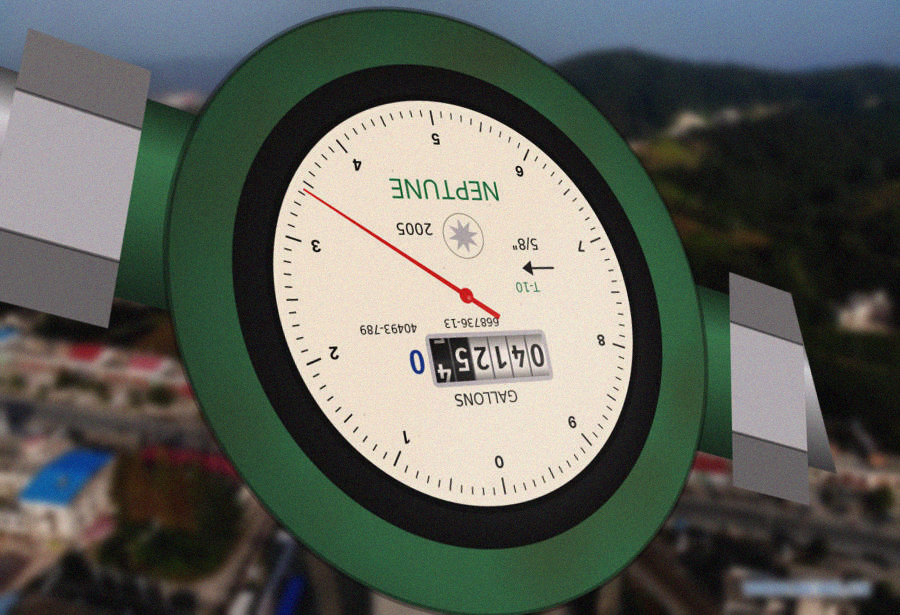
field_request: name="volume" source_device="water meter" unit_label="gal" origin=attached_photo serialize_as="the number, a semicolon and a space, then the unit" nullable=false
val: 412543.4; gal
